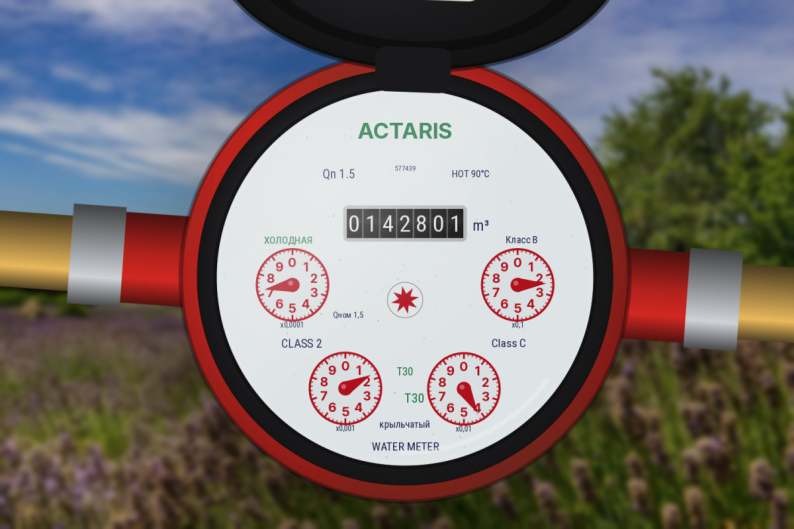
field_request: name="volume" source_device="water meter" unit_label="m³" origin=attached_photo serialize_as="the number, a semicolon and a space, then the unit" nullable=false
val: 142801.2417; m³
